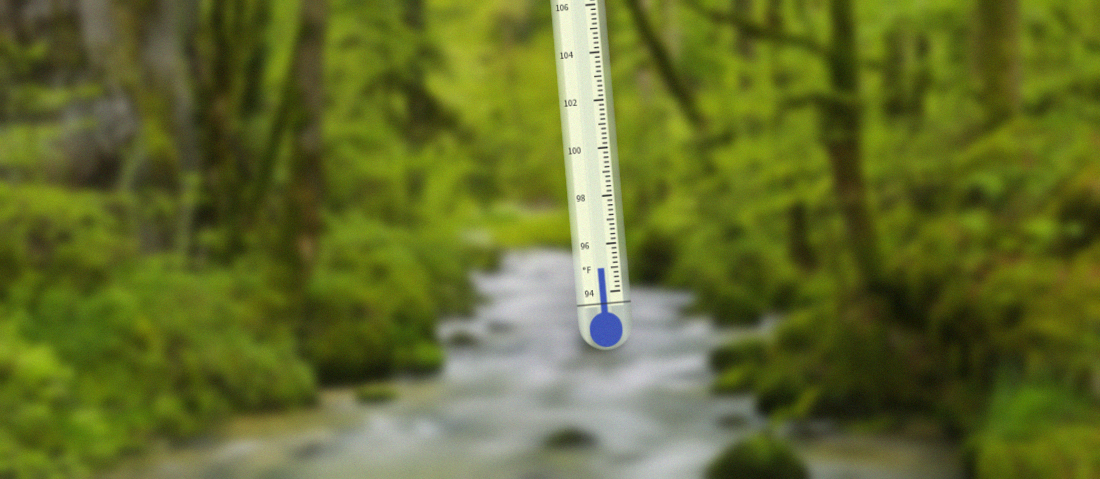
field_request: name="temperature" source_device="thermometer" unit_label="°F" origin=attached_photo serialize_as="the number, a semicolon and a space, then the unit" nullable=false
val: 95; °F
